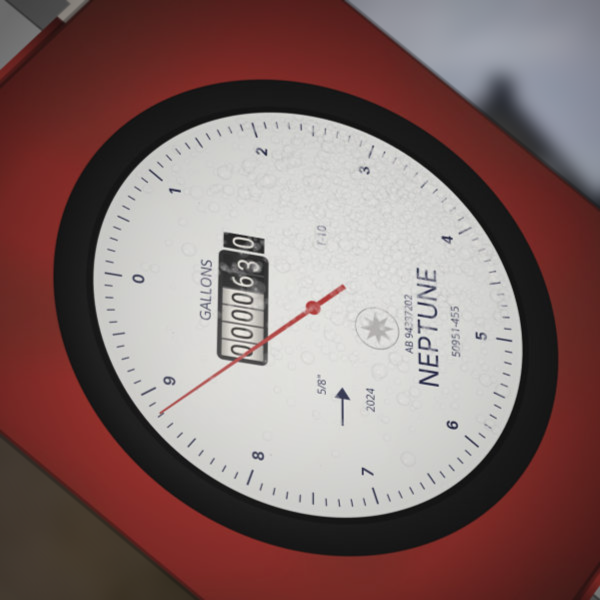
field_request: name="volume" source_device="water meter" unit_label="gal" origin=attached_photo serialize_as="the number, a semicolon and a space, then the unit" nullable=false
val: 628.8; gal
